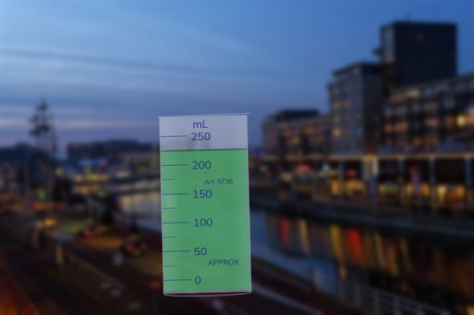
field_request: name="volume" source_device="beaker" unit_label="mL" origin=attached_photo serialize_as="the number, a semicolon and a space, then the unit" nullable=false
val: 225; mL
